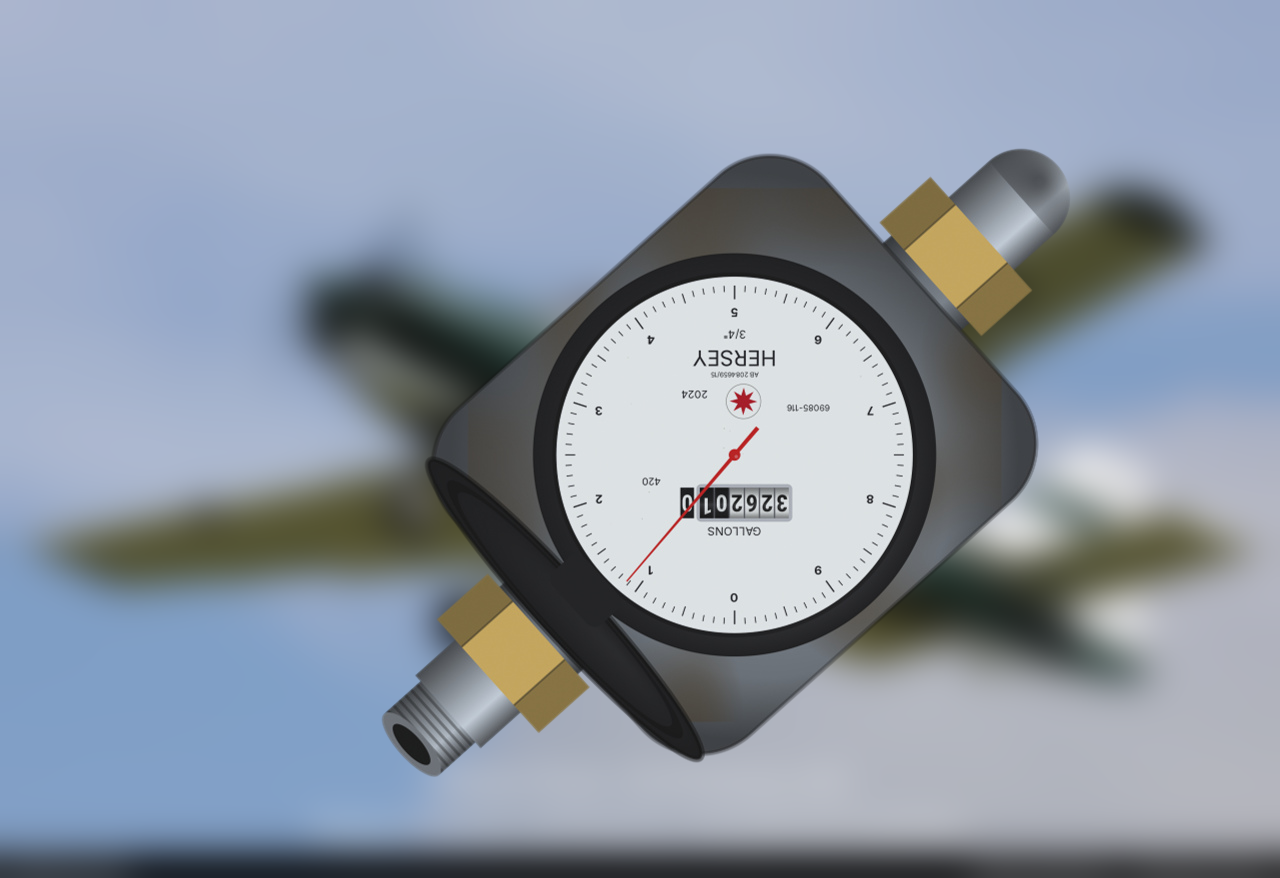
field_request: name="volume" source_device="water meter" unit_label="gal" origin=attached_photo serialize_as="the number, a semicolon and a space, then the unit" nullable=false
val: 3262011.1; gal
